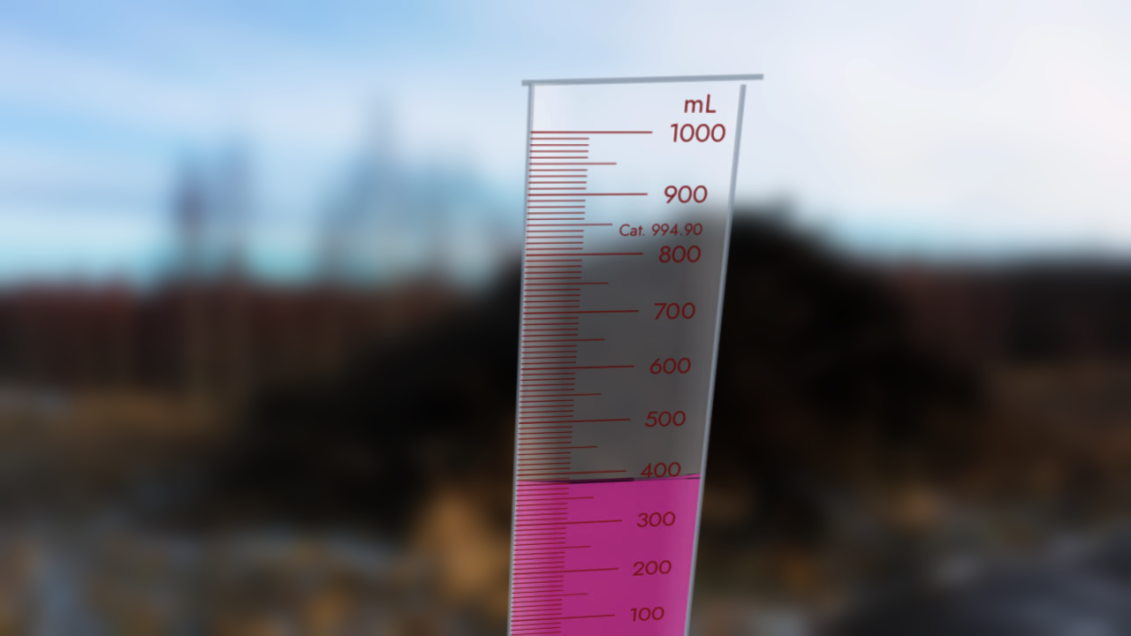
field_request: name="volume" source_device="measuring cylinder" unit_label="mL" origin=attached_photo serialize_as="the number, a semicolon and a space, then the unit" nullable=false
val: 380; mL
